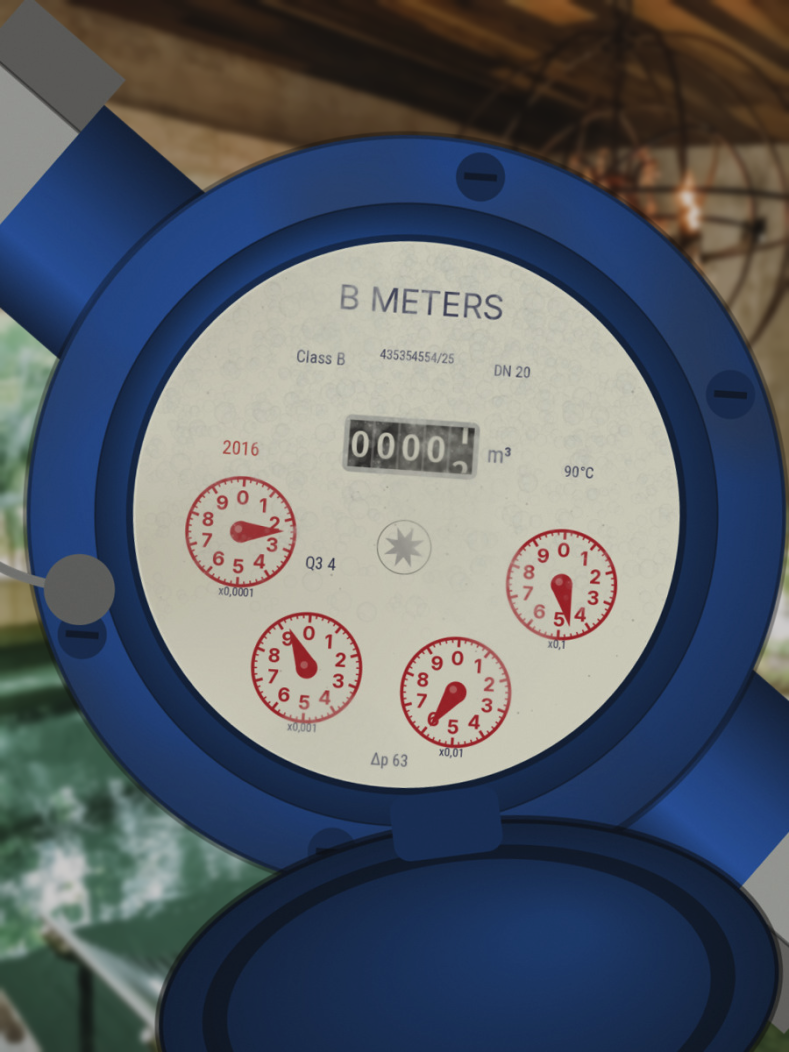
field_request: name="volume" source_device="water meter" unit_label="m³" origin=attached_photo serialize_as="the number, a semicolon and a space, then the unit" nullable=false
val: 1.4592; m³
